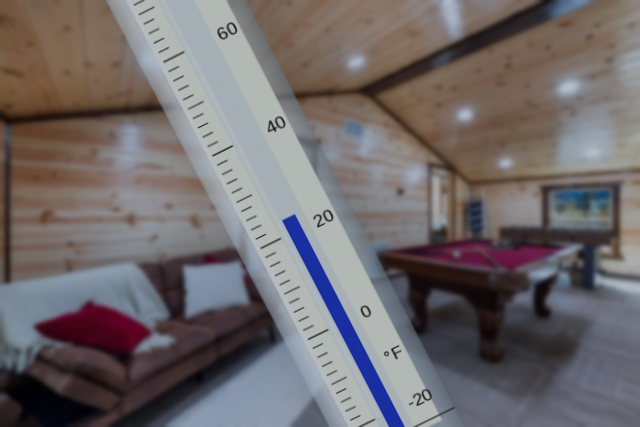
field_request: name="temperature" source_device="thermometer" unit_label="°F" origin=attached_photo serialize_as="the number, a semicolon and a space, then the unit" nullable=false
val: 23; °F
